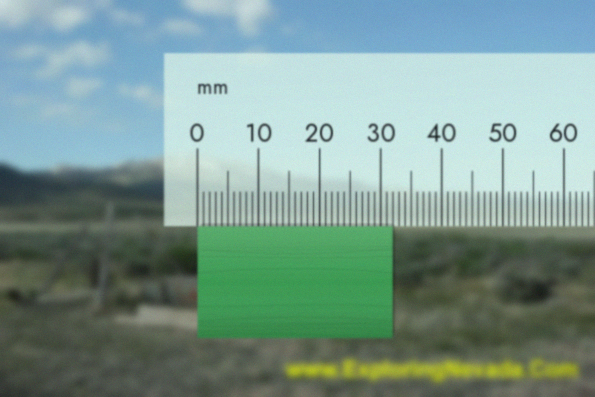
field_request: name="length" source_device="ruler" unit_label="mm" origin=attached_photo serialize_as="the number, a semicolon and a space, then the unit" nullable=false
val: 32; mm
